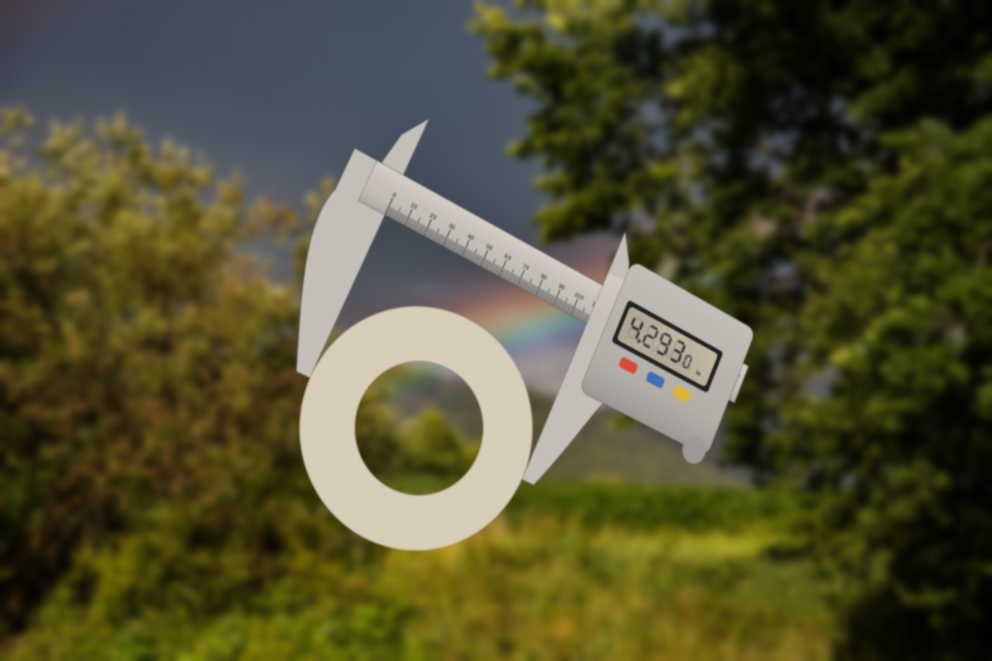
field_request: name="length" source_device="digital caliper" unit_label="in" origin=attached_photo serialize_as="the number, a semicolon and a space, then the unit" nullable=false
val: 4.2930; in
